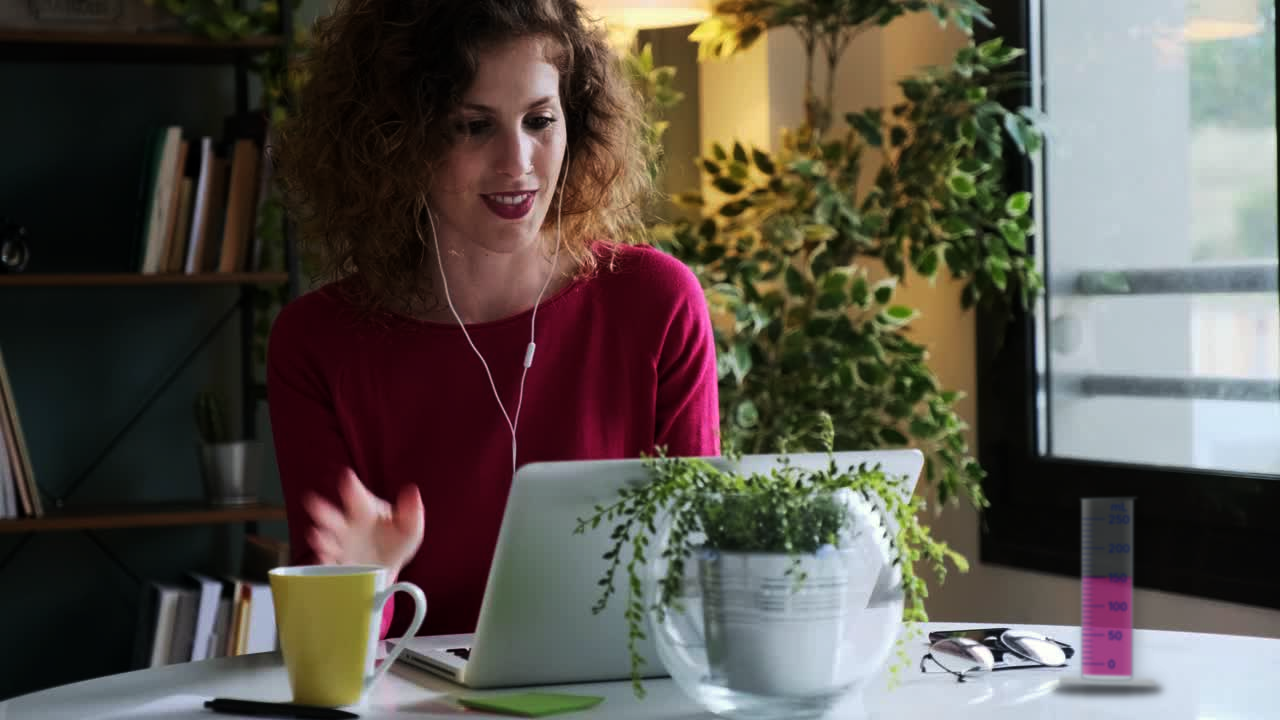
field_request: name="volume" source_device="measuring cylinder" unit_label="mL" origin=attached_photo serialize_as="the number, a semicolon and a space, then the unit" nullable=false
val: 150; mL
